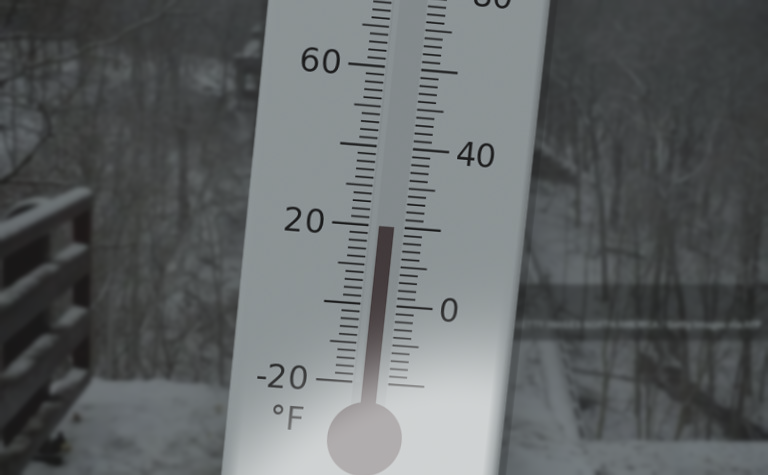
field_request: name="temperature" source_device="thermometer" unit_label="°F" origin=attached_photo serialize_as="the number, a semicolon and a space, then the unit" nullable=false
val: 20; °F
